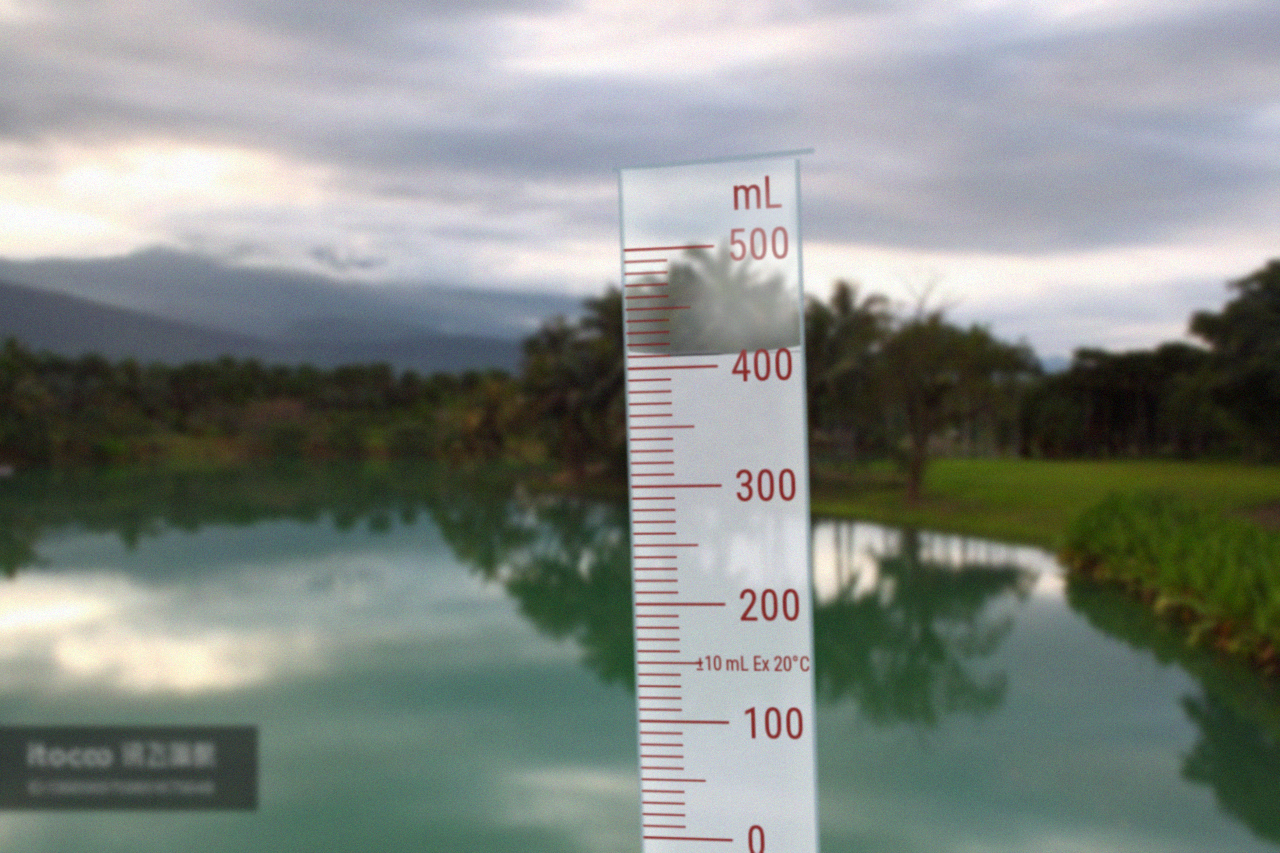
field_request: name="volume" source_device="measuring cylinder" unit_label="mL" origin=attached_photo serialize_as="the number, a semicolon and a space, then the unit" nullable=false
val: 410; mL
